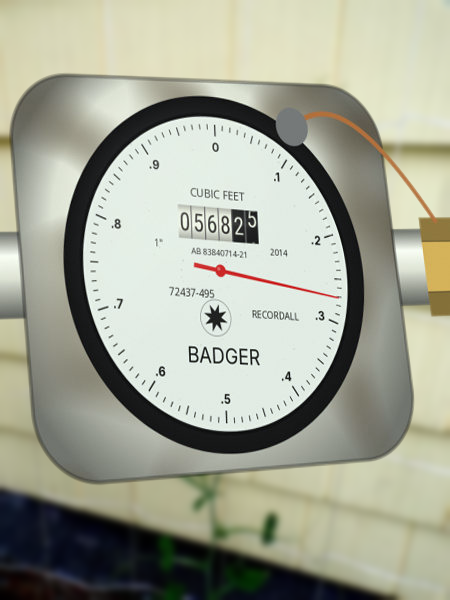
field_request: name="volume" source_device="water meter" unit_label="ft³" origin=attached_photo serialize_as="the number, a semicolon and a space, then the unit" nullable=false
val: 56825.27; ft³
